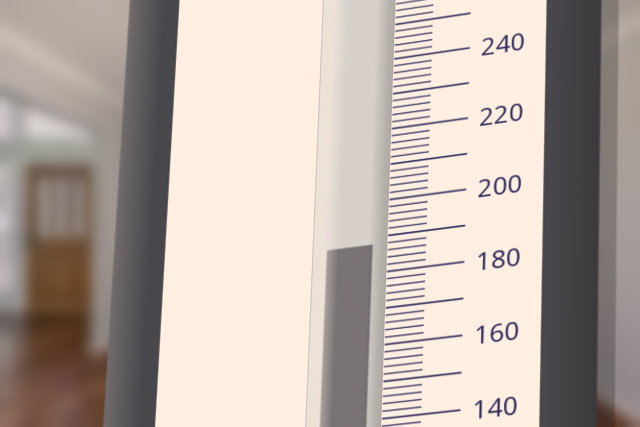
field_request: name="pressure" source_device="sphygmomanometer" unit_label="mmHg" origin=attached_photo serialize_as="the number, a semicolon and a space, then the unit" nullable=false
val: 188; mmHg
